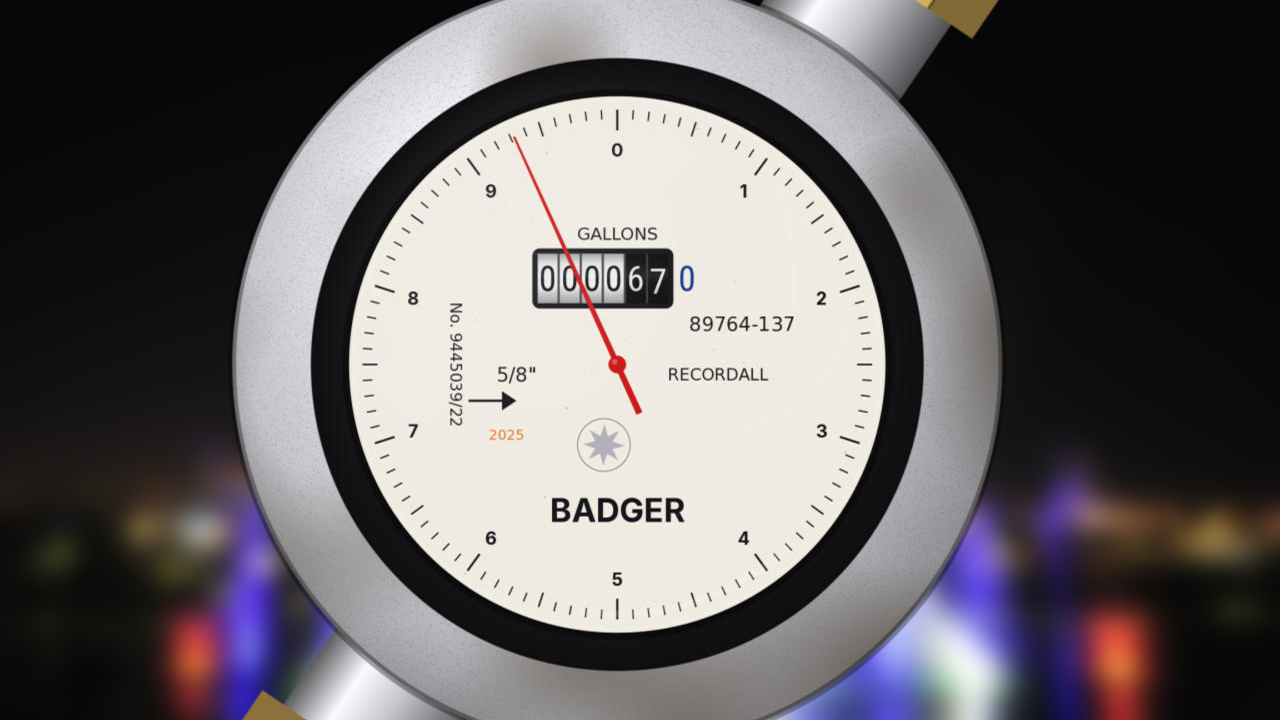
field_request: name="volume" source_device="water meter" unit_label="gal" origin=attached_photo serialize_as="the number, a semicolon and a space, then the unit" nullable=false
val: 669.3; gal
